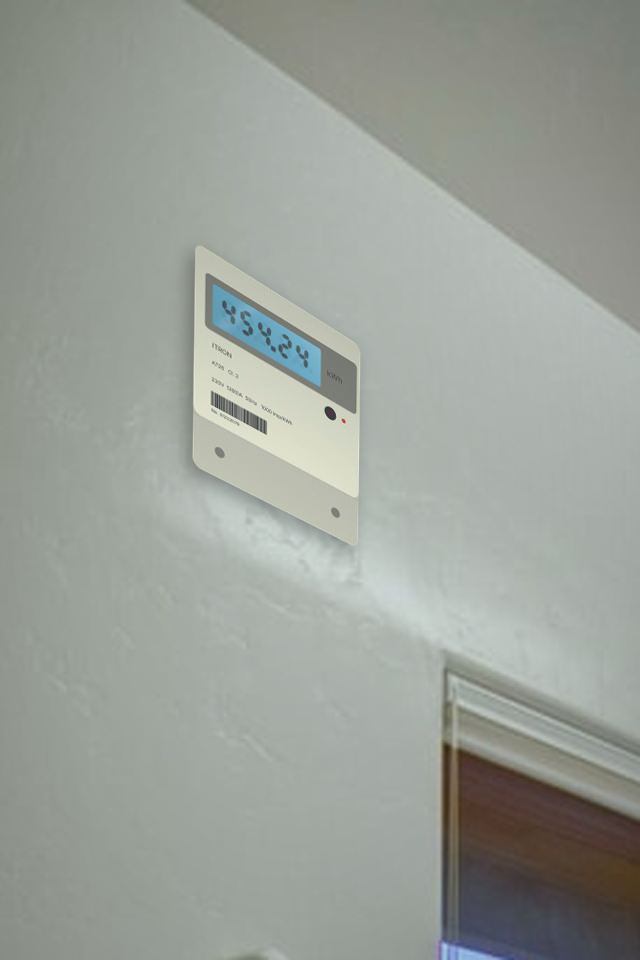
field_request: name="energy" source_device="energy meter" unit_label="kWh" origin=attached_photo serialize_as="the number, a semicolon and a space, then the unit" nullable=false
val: 454.24; kWh
